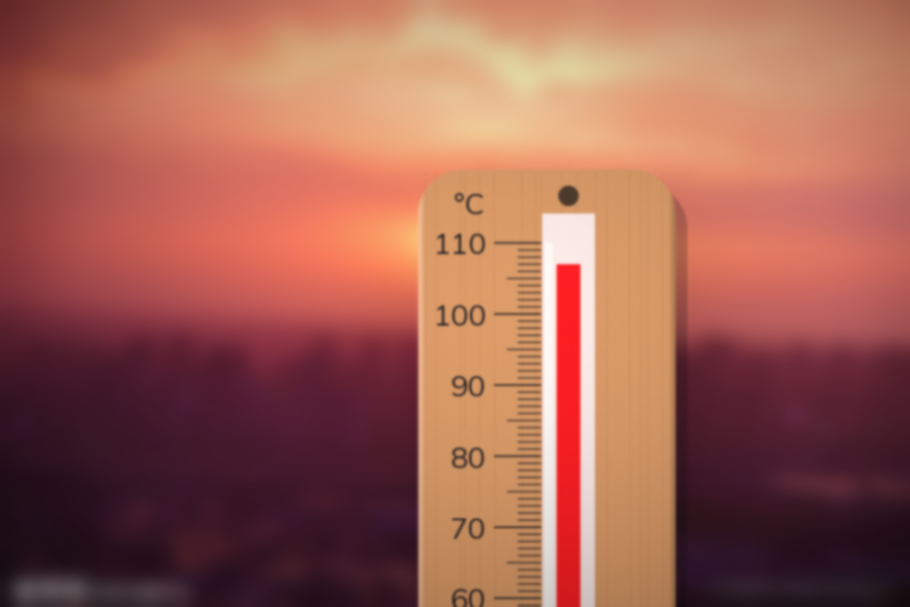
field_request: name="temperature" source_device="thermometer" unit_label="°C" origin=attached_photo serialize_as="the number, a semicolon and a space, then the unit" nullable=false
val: 107; °C
